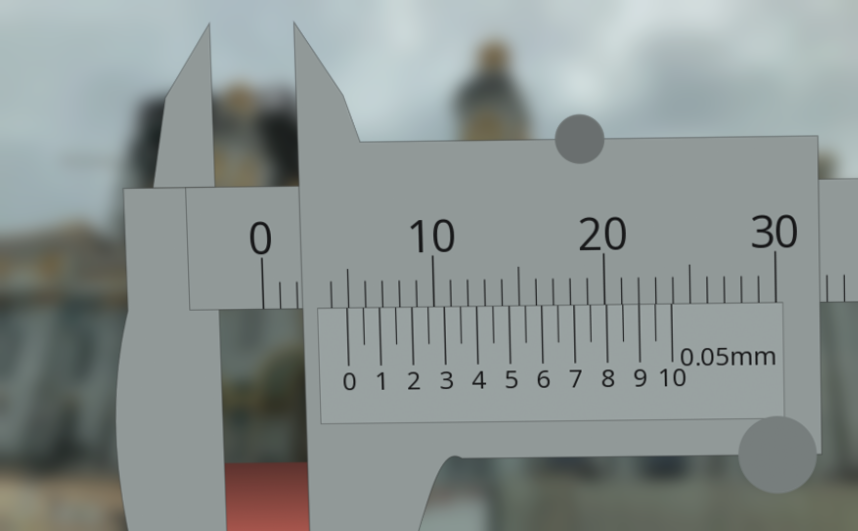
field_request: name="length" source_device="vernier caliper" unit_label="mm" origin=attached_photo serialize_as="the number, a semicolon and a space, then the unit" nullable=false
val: 4.9; mm
